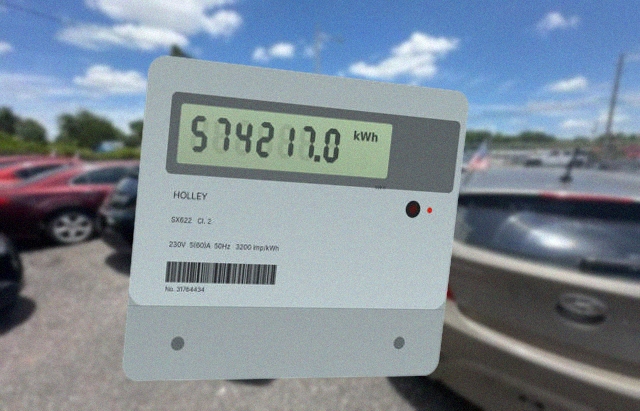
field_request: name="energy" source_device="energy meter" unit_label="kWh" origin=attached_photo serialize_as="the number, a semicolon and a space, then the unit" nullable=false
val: 574217.0; kWh
